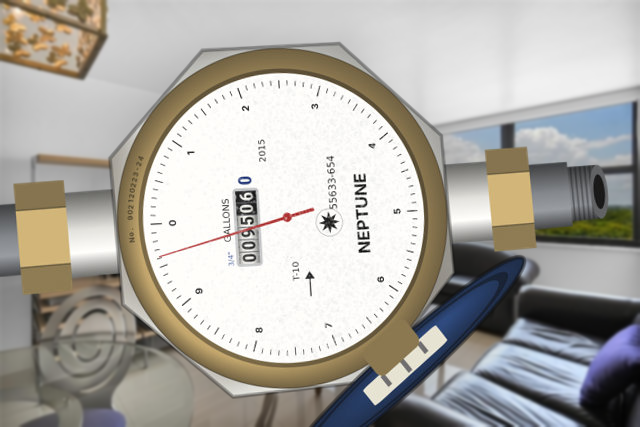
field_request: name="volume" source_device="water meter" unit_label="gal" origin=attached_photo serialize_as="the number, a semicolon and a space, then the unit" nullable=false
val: 95059.6; gal
